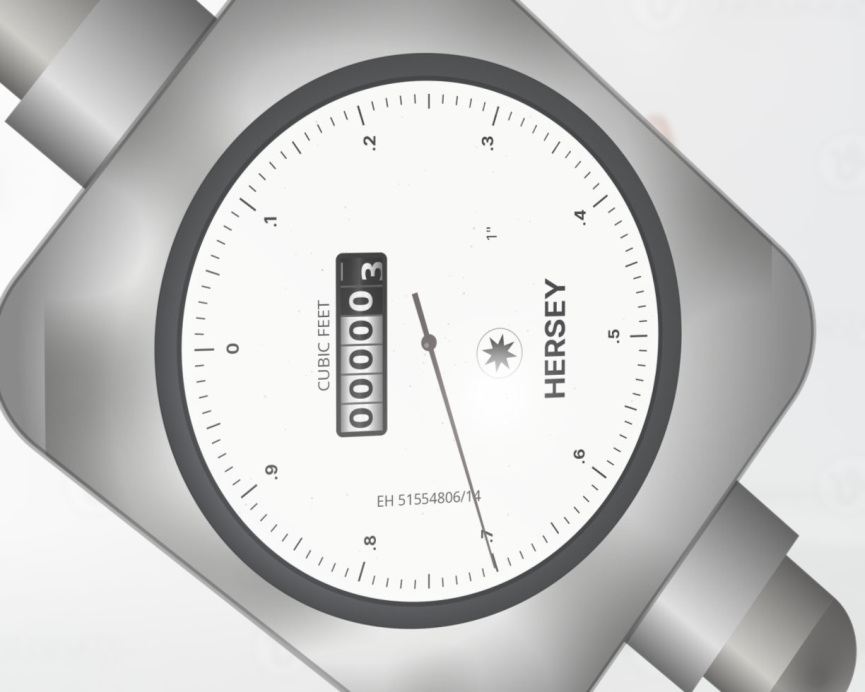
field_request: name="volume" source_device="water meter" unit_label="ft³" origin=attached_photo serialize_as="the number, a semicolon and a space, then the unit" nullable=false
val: 2.70; ft³
